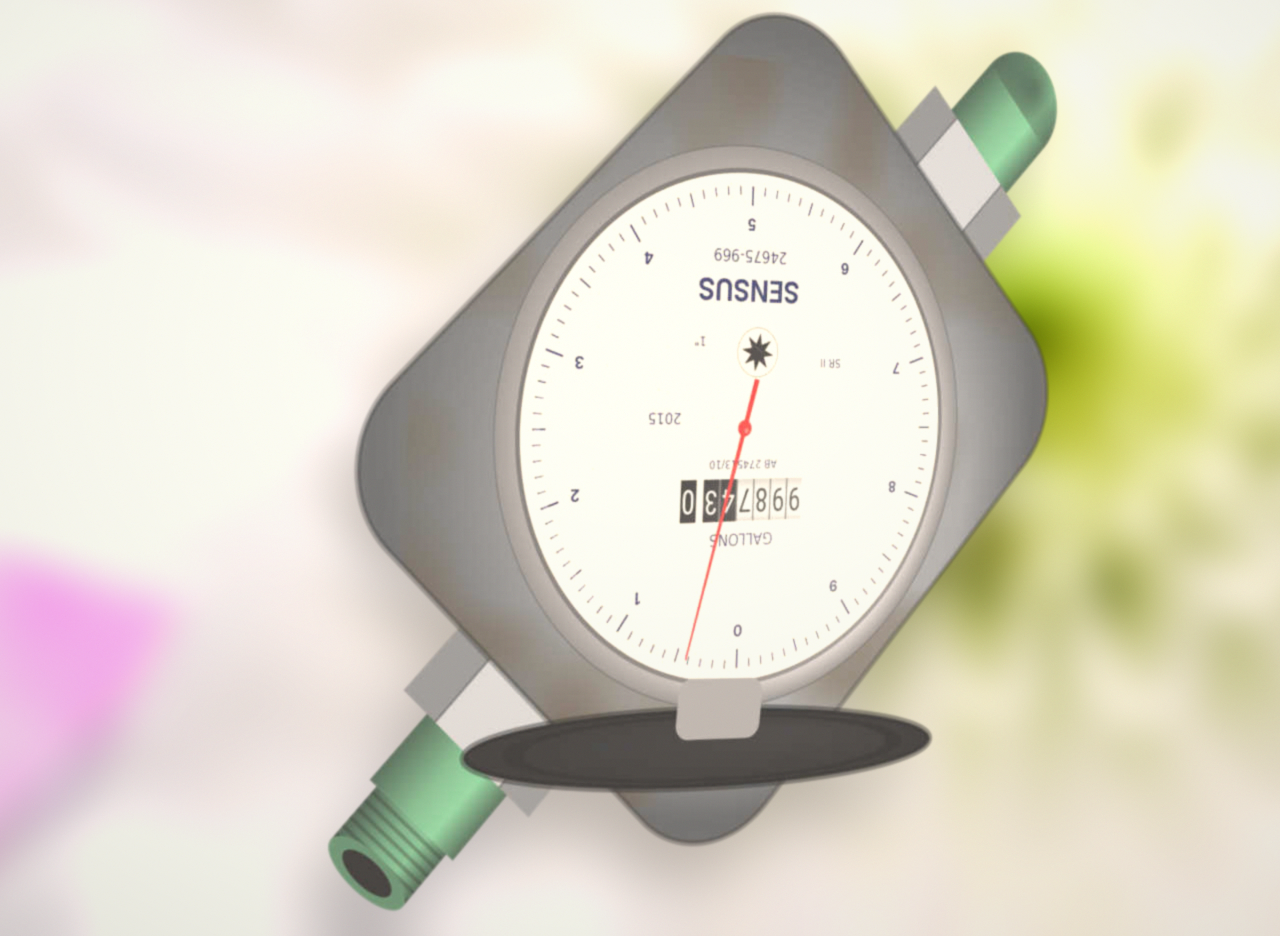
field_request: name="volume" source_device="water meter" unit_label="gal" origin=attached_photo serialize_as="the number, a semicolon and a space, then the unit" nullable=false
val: 9987430.4; gal
